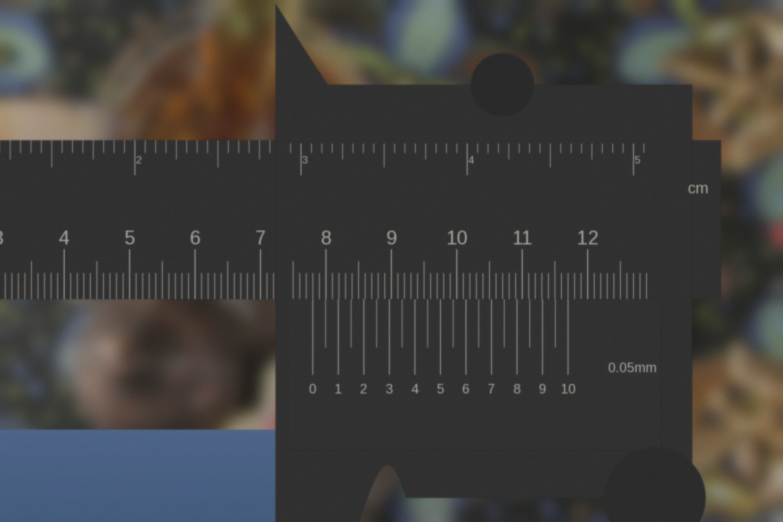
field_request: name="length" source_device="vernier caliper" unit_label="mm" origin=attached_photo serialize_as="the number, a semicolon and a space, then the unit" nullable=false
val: 78.0; mm
